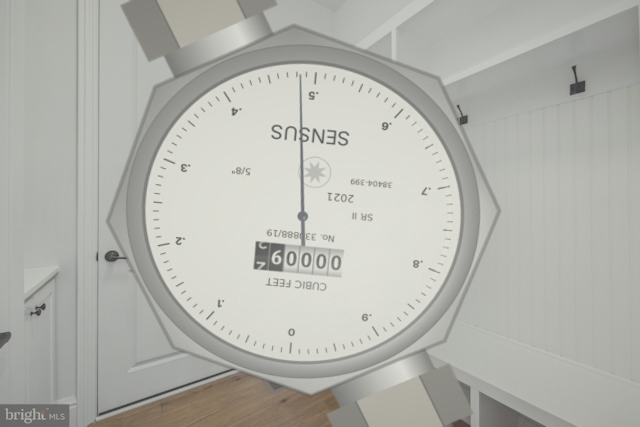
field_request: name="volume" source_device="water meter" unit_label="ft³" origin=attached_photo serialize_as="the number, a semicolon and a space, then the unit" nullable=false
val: 92.48; ft³
